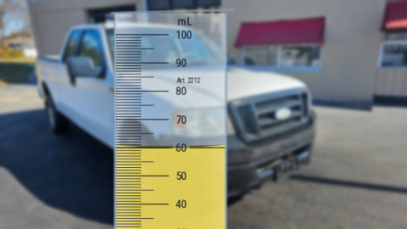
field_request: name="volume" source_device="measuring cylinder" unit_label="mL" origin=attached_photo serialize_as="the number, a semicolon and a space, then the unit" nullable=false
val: 60; mL
